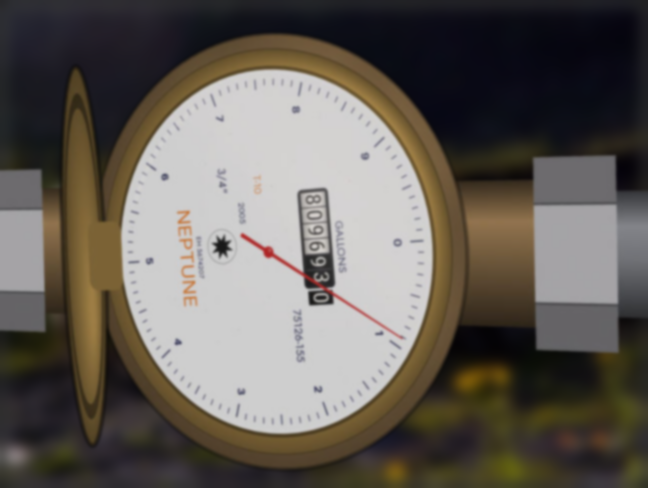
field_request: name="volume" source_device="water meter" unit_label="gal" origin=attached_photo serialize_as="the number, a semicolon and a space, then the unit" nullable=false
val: 8096930.9; gal
